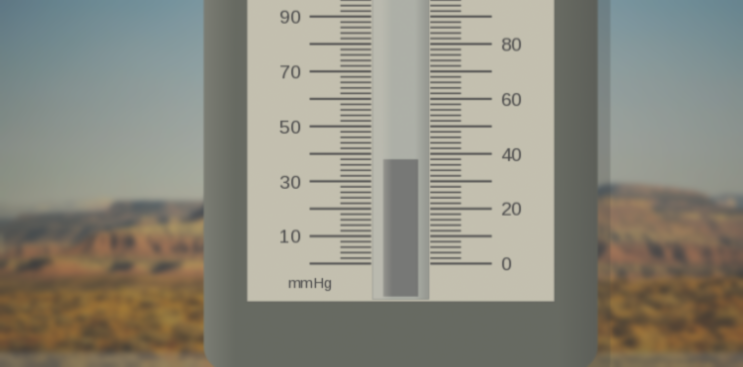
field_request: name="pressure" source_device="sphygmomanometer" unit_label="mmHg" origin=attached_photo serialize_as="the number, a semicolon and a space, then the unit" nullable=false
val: 38; mmHg
